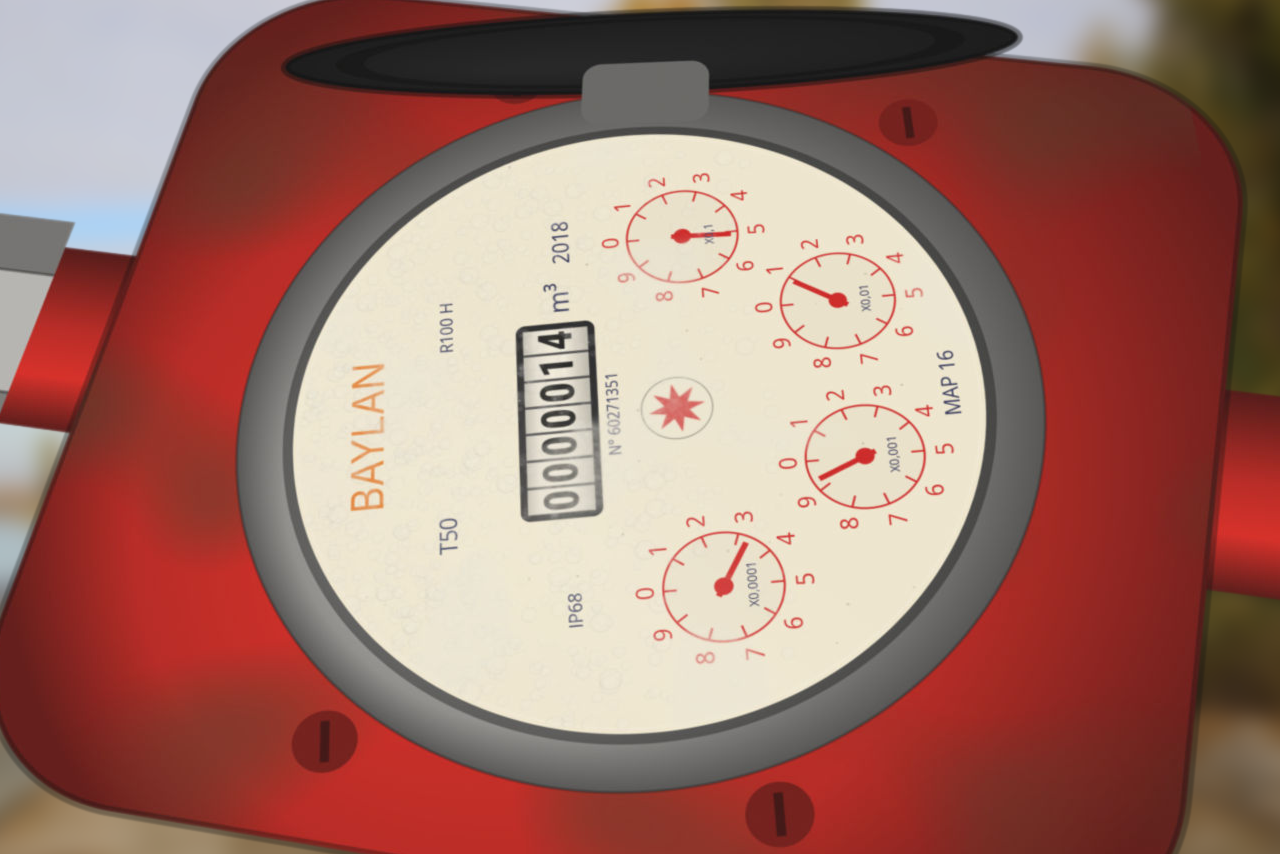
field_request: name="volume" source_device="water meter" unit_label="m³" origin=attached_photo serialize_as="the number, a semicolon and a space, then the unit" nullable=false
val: 14.5093; m³
